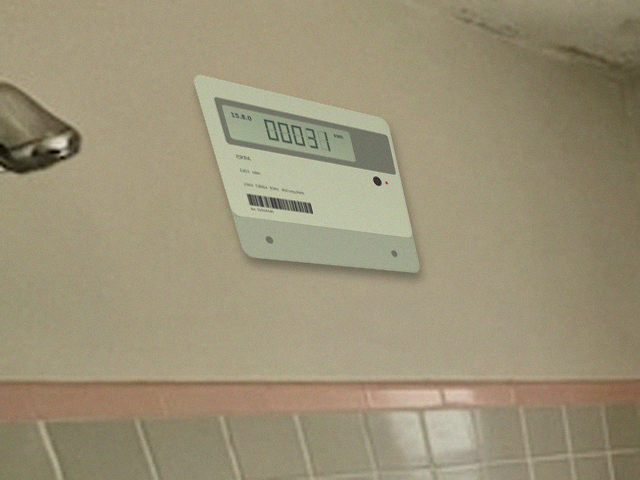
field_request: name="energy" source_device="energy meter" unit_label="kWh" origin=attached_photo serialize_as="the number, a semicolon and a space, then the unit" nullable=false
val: 31; kWh
